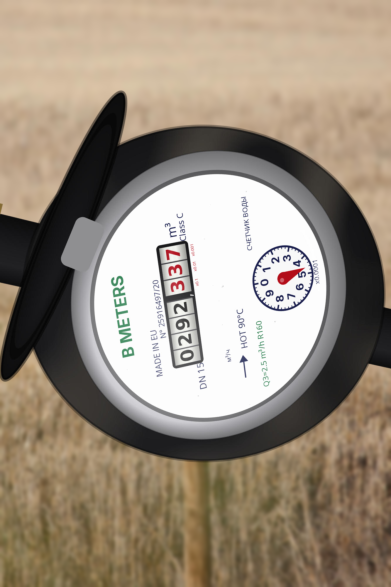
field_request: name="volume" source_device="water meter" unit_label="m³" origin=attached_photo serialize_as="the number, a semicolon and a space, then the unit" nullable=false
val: 292.3374; m³
